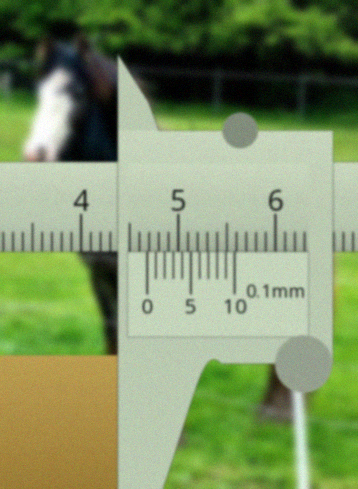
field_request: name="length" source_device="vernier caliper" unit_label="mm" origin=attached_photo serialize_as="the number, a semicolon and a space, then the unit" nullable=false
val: 46.8; mm
